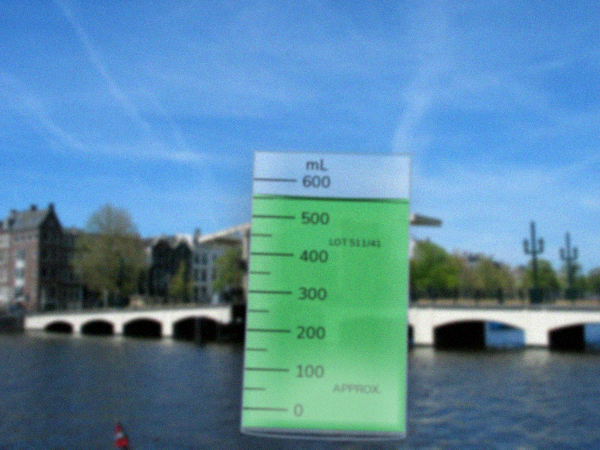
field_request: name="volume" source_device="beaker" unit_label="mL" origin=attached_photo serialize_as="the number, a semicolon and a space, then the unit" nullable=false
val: 550; mL
